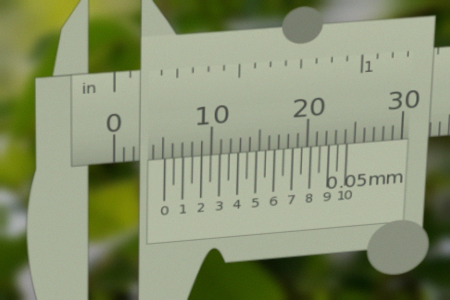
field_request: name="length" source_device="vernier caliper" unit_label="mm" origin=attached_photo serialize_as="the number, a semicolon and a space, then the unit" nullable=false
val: 5.2; mm
